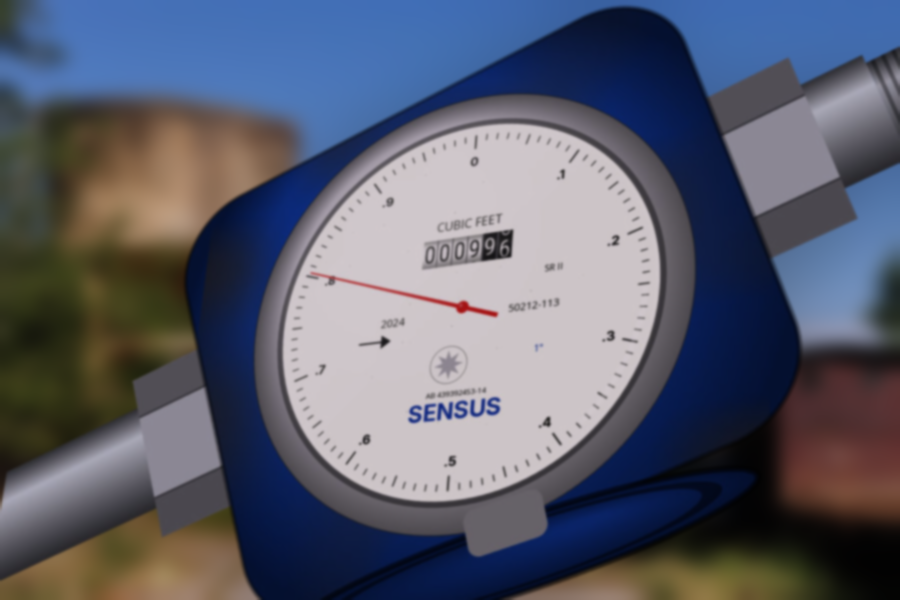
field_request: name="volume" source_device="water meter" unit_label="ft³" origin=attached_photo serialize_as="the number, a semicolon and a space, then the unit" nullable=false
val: 995.80; ft³
